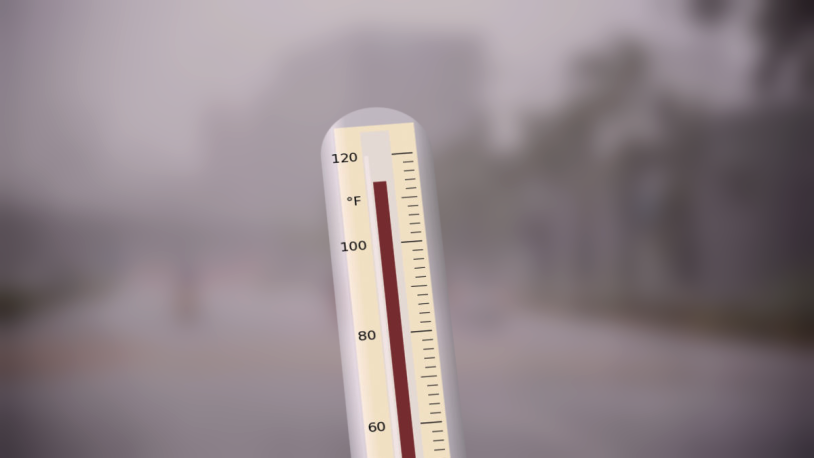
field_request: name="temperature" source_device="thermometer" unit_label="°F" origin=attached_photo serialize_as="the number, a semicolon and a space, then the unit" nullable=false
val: 114; °F
